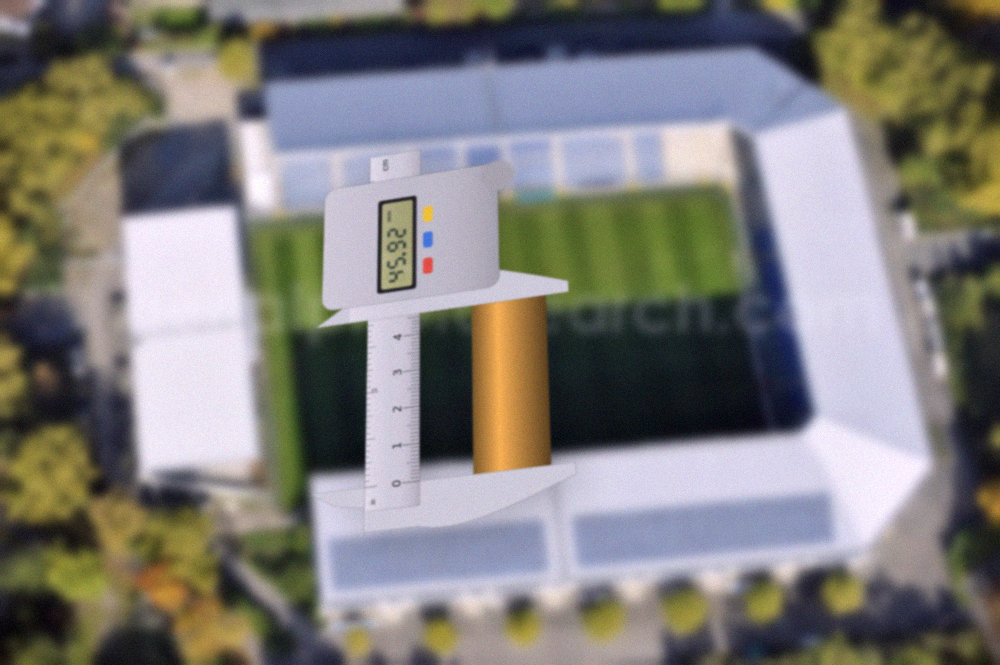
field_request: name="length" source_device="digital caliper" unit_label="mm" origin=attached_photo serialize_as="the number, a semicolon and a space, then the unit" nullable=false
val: 45.92; mm
